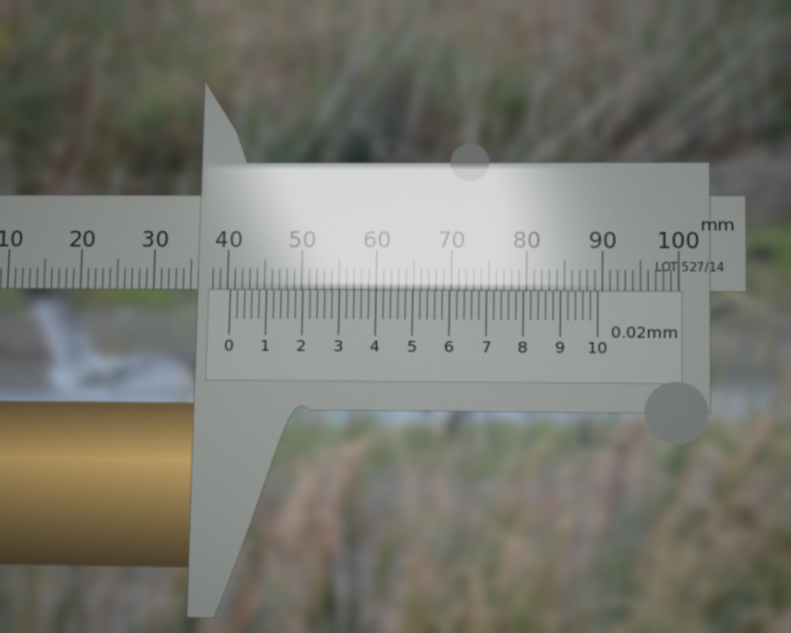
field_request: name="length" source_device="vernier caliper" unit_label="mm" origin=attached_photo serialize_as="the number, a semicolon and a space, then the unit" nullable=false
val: 40.4; mm
